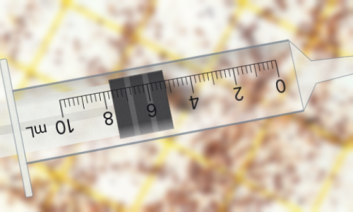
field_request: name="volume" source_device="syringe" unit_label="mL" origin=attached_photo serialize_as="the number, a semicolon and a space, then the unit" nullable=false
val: 5.2; mL
